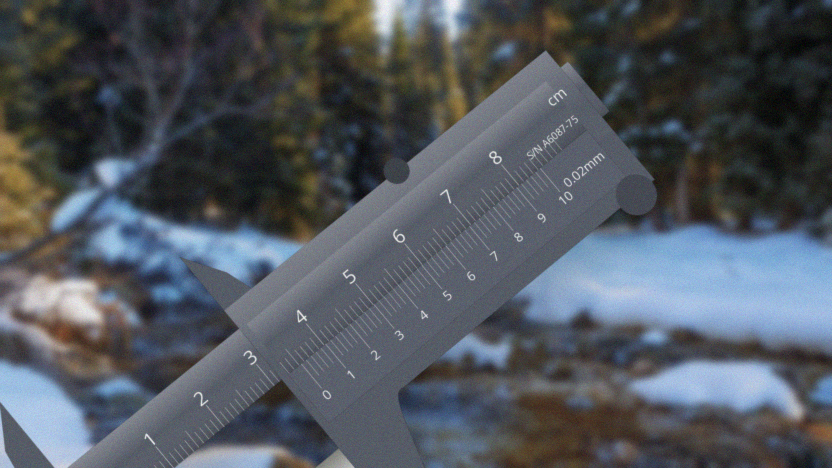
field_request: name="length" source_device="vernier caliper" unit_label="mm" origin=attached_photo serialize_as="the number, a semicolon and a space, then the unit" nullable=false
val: 35.4; mm
